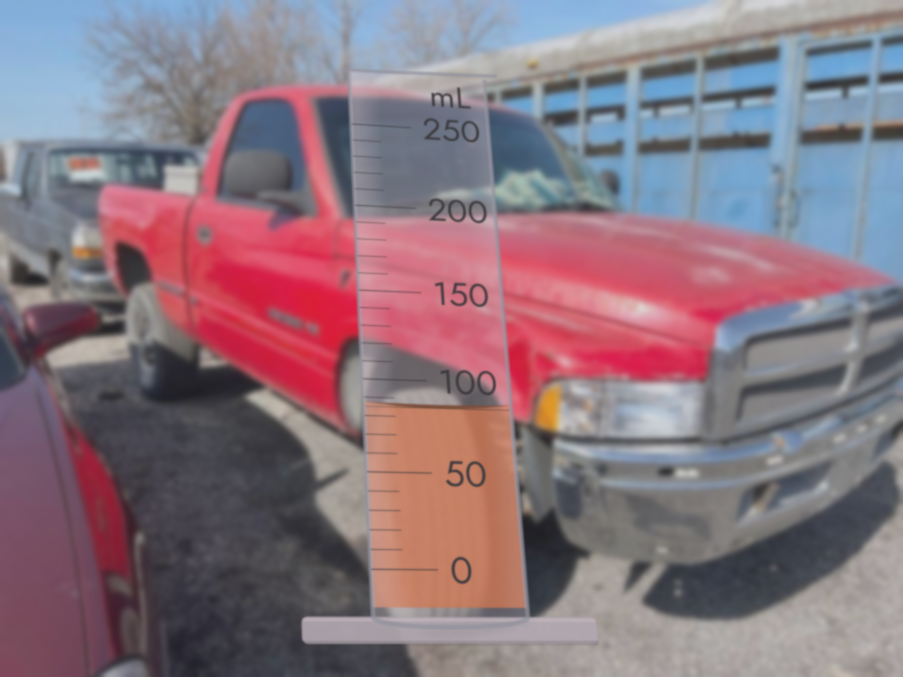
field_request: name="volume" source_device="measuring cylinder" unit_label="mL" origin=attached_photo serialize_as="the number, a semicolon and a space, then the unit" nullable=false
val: 85; mL
